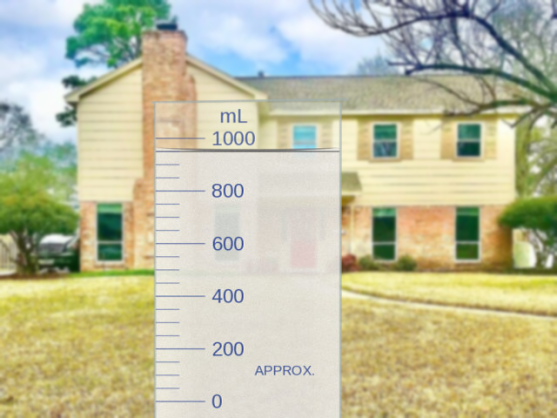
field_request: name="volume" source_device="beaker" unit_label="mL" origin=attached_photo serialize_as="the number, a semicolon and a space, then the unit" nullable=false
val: 950; mL
